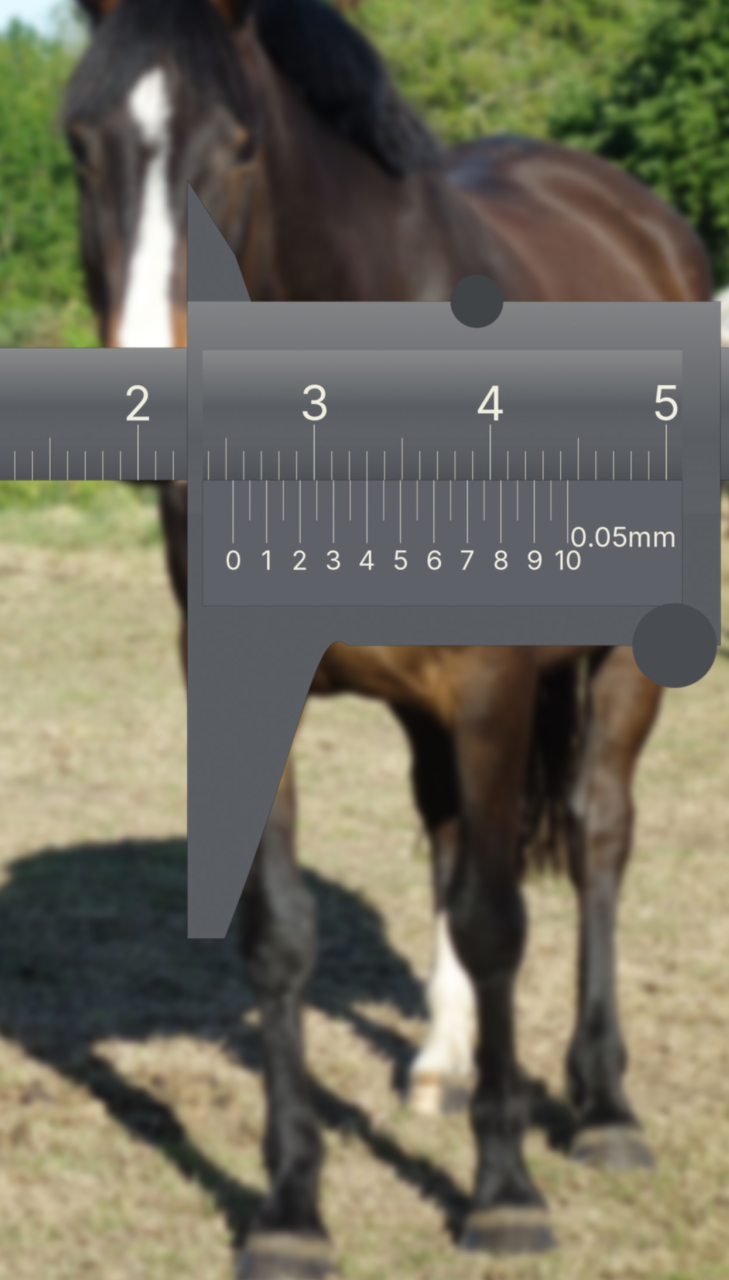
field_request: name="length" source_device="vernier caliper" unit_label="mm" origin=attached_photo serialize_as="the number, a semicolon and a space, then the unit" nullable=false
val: 25.4; mm
